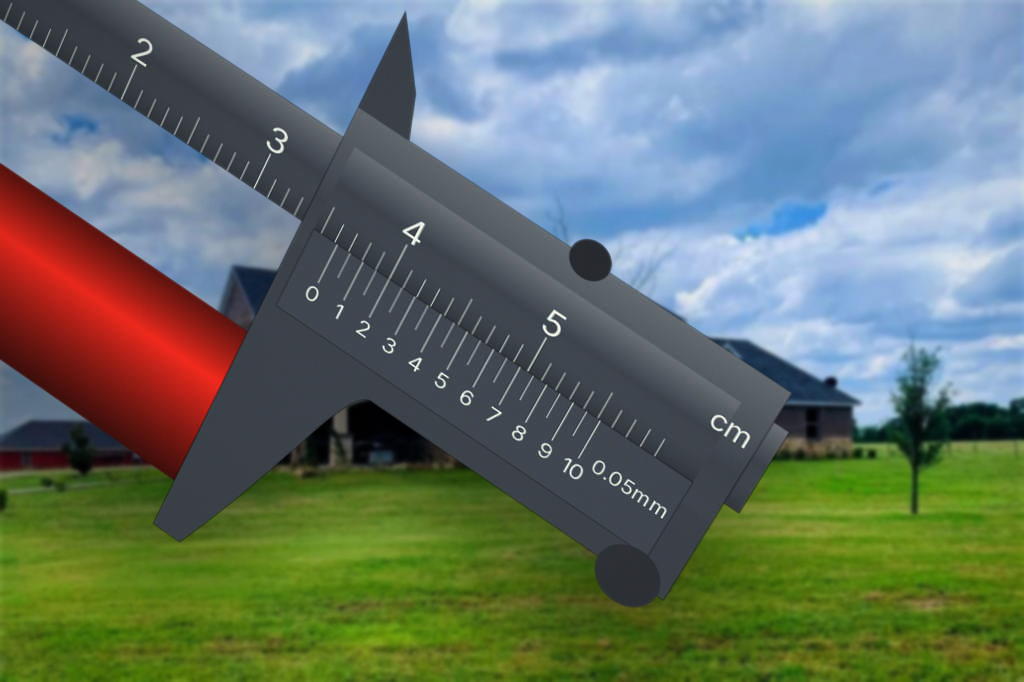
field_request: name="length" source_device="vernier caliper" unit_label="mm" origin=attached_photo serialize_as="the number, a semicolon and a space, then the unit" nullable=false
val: 36.2; mm
